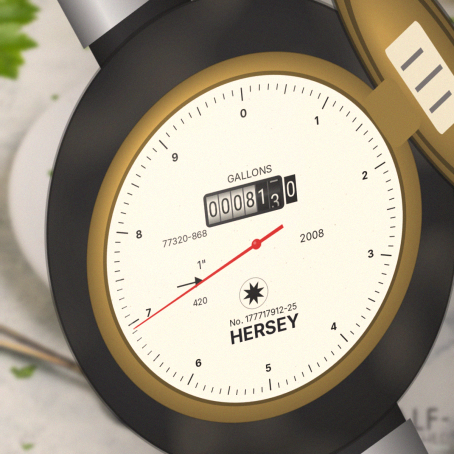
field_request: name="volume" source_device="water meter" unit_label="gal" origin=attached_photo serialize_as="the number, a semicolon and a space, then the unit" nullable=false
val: 8126.9; gal
